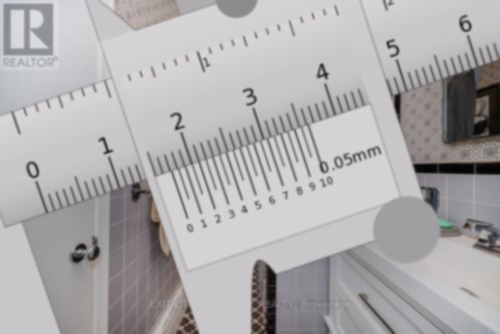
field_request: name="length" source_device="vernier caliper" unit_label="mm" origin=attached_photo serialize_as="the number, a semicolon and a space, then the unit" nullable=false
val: 17.2; mm
